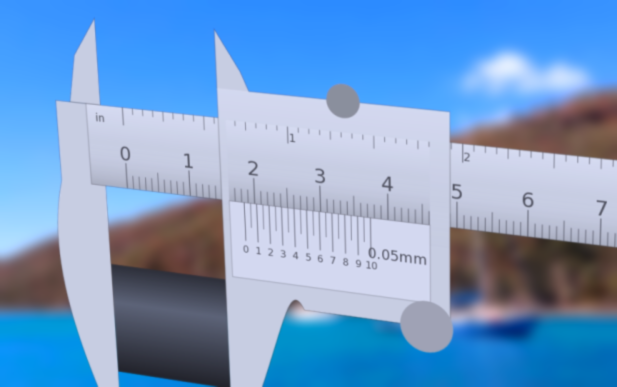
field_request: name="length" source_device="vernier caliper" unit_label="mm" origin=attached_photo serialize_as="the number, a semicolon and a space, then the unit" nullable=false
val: 18.4; mm
